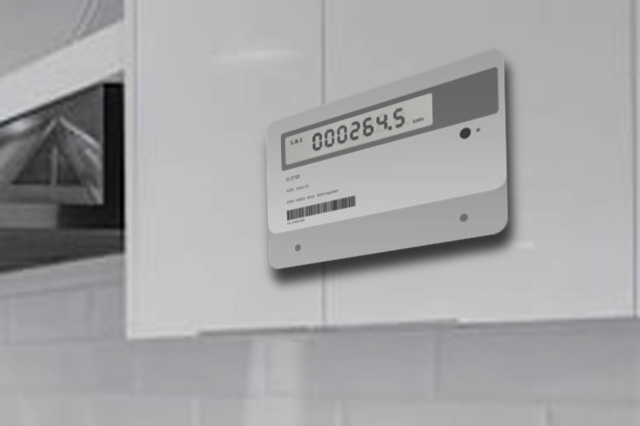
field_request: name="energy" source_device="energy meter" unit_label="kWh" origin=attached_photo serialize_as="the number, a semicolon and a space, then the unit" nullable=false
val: 264.5; kWh
